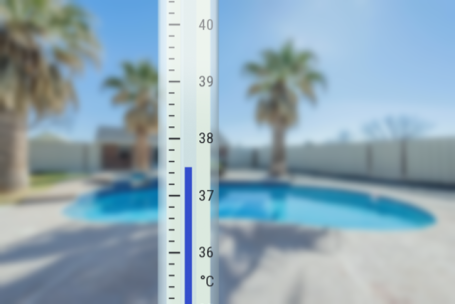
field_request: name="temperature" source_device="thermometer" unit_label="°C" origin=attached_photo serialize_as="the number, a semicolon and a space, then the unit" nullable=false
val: 37.5; °C
